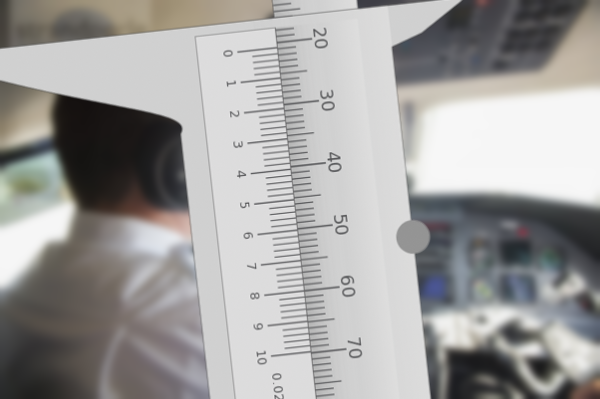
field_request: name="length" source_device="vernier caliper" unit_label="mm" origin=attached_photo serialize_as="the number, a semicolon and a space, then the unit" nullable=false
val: 20.8; mm
